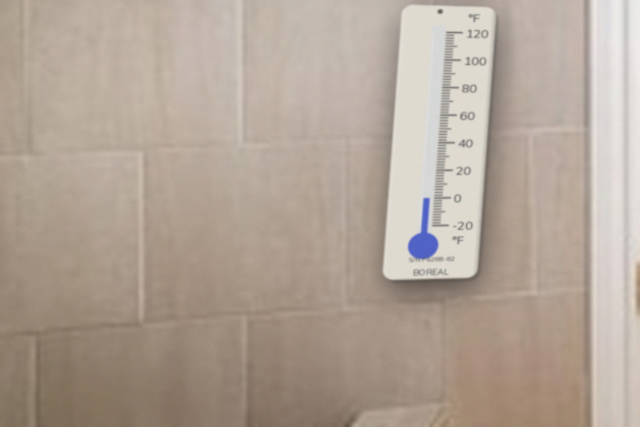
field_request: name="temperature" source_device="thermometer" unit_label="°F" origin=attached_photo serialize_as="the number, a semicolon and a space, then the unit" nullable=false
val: 0; °F
